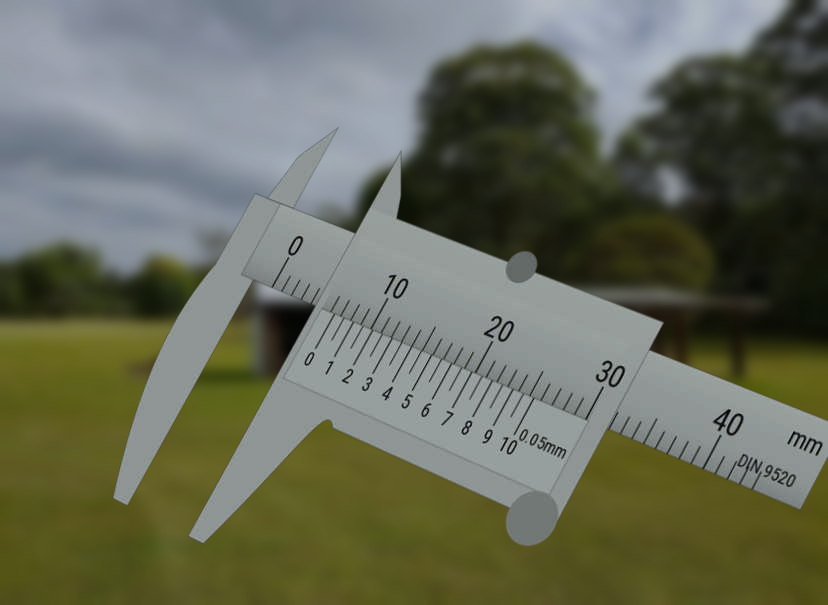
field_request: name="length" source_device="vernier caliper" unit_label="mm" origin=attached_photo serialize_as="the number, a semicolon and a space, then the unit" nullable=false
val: 6.4; mm
